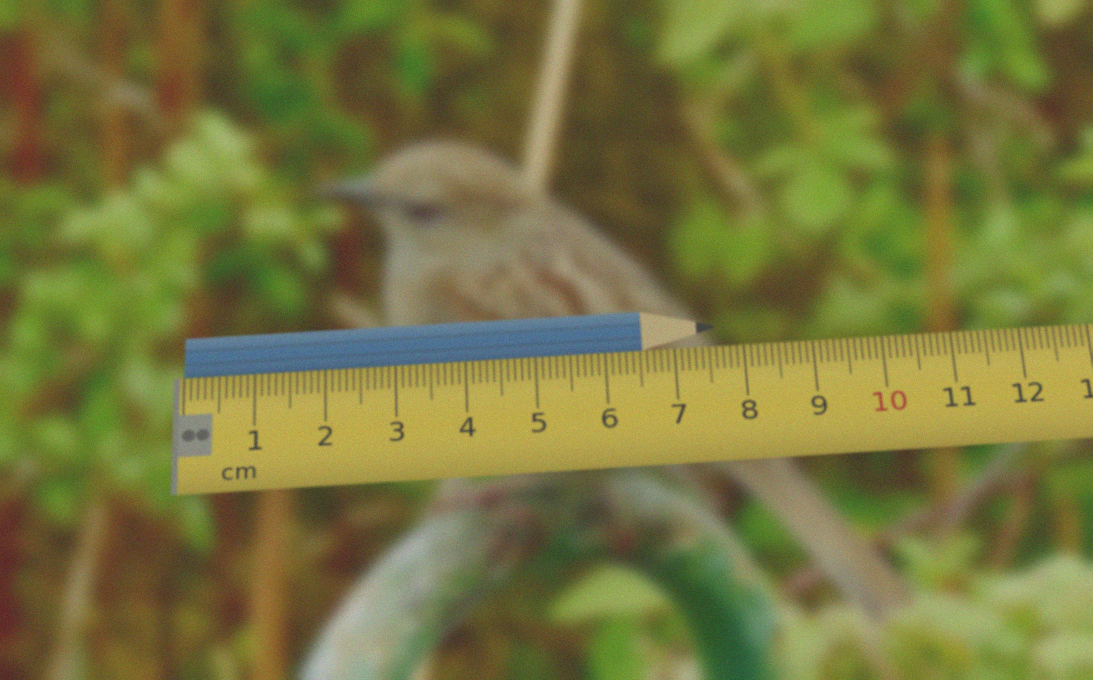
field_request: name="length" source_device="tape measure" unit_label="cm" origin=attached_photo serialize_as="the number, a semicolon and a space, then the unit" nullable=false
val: 7.6; cm
